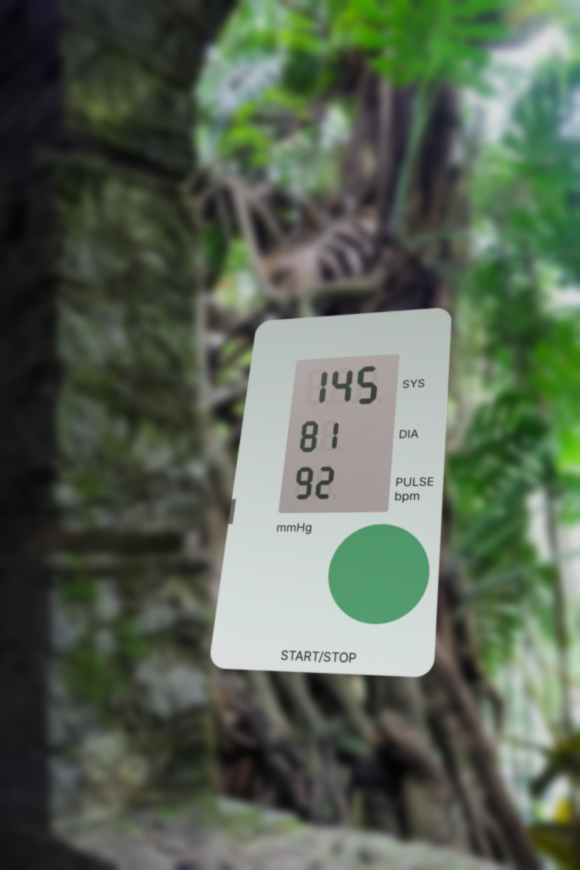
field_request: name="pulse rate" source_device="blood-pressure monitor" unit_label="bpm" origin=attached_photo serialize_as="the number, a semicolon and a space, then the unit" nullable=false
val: 92; bpm
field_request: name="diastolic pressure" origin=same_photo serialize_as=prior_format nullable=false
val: 81; mmHg
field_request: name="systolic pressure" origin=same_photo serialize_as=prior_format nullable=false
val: 145; mmHg
